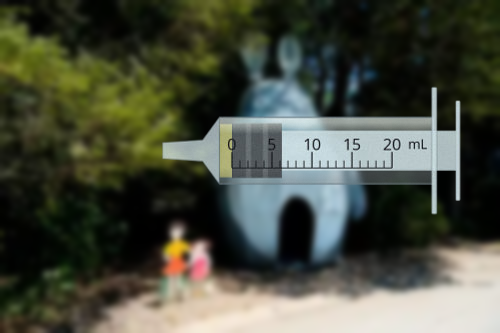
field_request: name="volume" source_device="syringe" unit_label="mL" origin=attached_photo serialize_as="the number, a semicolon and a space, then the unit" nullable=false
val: 0; mL
